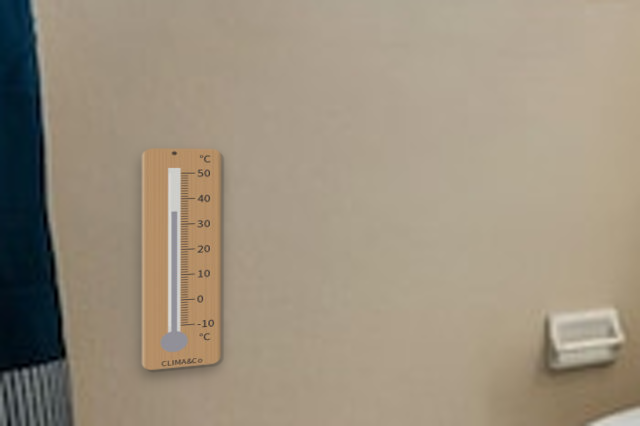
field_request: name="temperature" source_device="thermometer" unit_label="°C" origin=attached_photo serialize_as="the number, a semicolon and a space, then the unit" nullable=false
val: 35; °C
